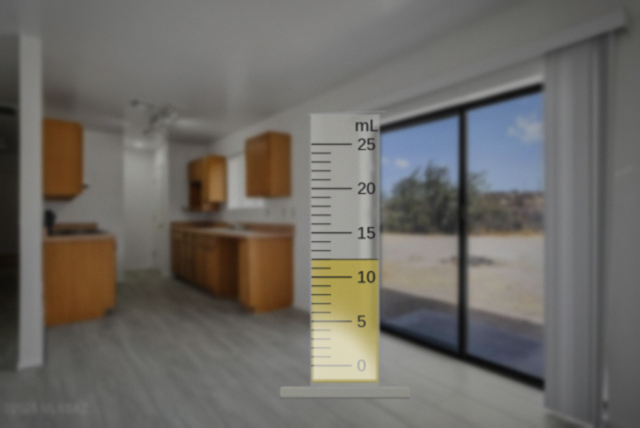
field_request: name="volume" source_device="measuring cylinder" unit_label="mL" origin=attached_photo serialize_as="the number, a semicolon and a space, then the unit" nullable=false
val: 12; mL
